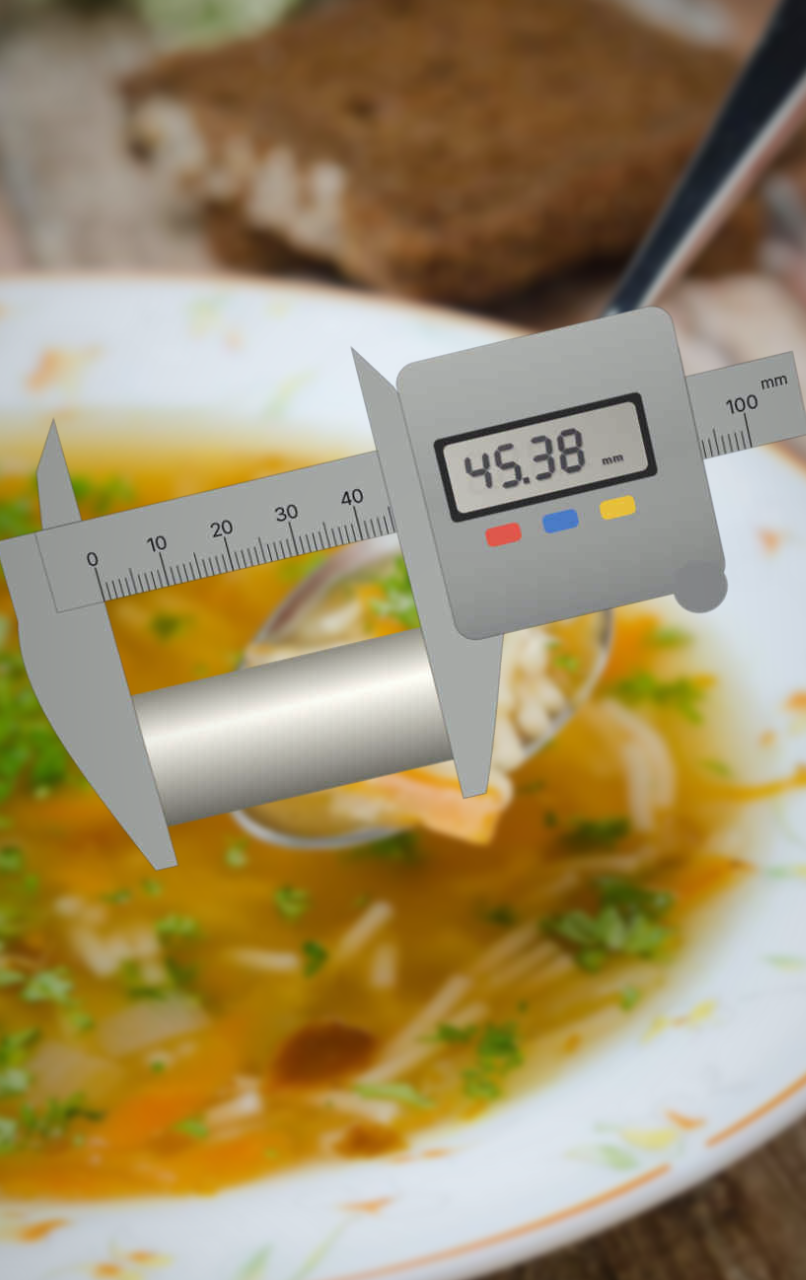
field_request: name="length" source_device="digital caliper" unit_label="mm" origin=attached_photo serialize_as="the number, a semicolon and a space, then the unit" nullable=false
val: 45.38; mm
